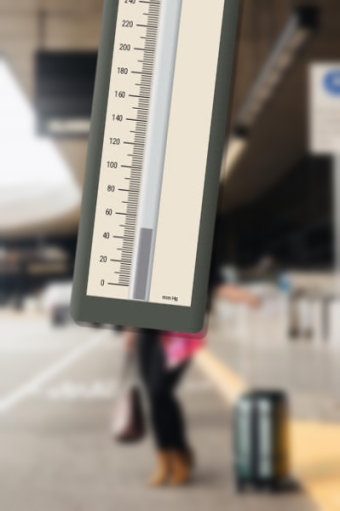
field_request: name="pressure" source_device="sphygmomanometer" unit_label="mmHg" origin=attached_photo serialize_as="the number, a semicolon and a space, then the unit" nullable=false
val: 50; mmHg
